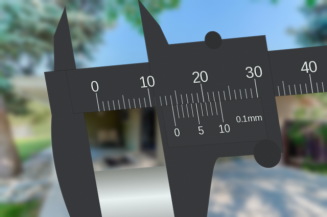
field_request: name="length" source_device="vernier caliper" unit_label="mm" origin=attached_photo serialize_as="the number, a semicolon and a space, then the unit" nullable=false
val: 14.0; mm
